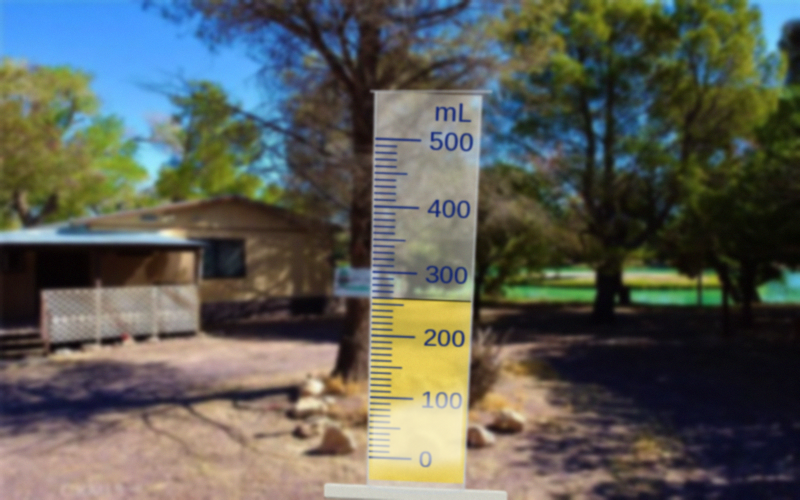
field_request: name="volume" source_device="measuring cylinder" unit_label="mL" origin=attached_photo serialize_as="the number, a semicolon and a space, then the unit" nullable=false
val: 260; mL
